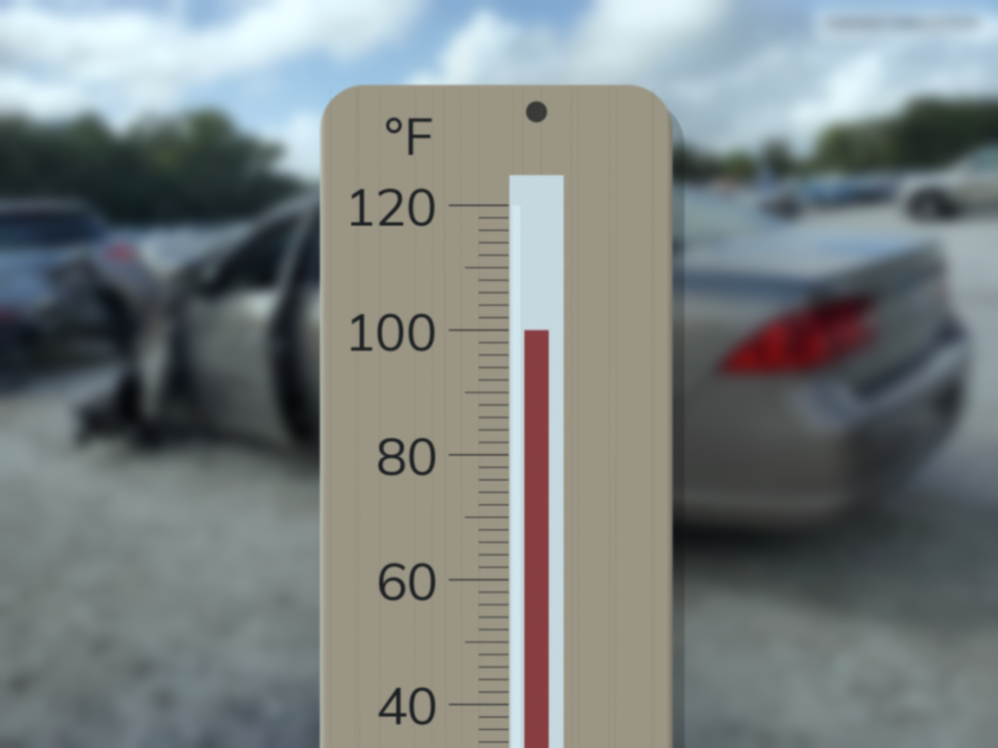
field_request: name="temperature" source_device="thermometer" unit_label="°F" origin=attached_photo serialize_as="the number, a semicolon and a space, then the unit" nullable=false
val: 100; °F
